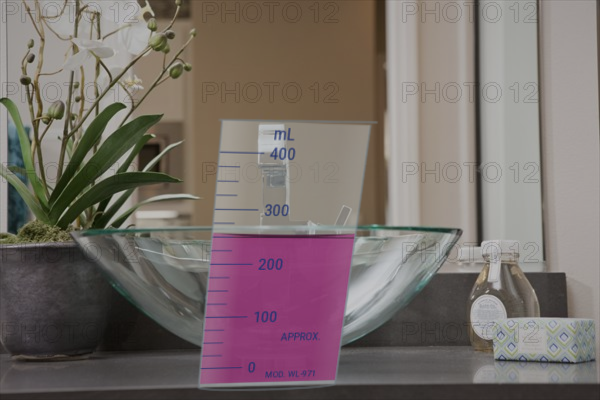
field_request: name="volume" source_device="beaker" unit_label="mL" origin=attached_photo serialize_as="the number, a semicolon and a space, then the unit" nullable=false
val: 250; mL
